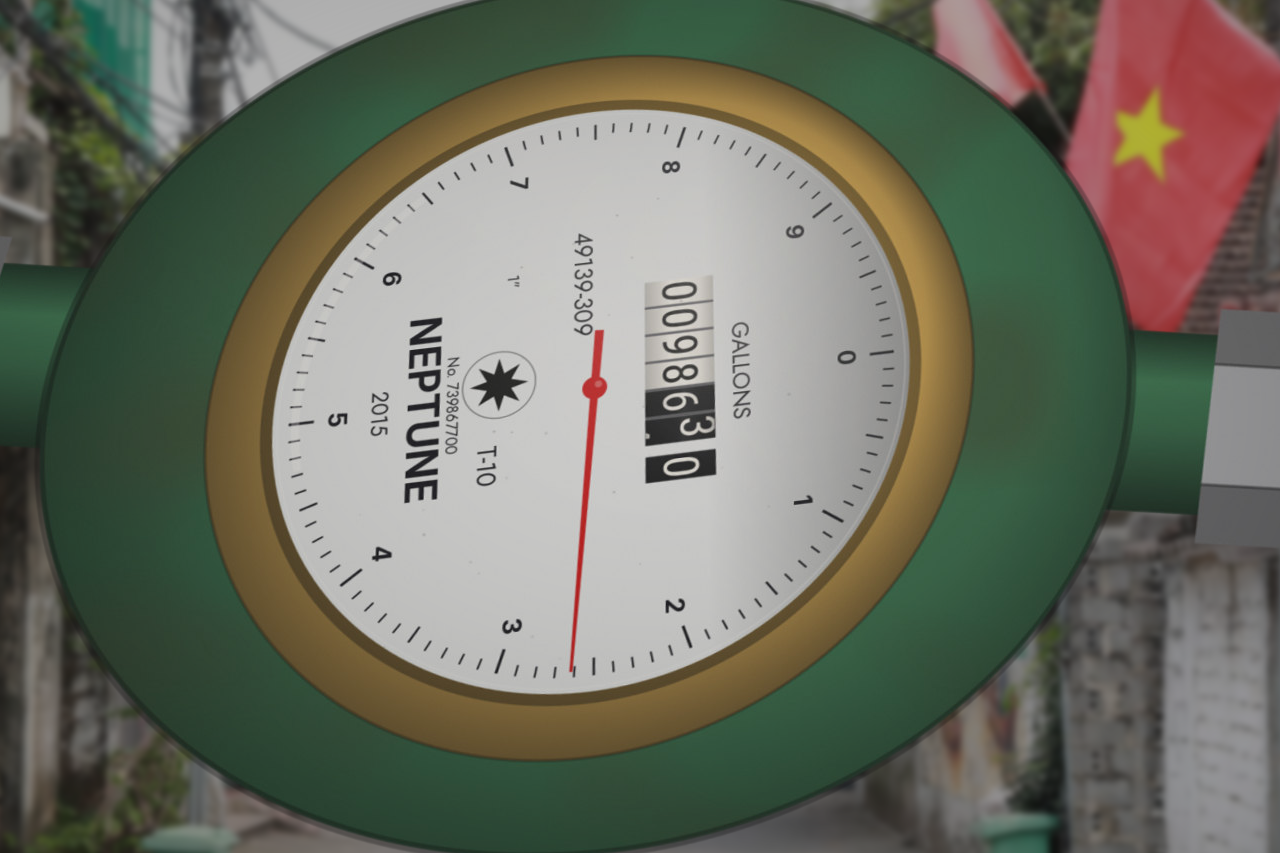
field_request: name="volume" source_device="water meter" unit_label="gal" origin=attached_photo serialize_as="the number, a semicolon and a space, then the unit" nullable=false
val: 98632.6; gal
